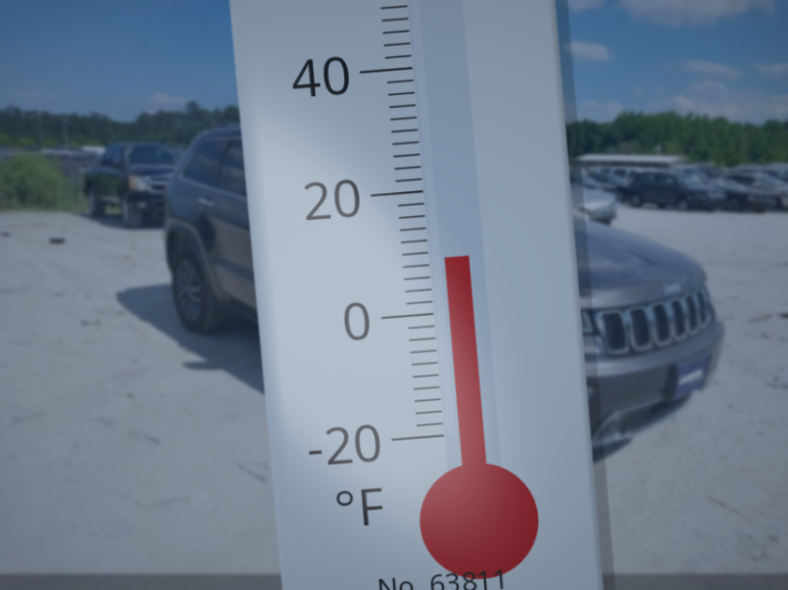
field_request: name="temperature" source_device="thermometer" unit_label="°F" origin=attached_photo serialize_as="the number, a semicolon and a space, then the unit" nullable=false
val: 9; °F
